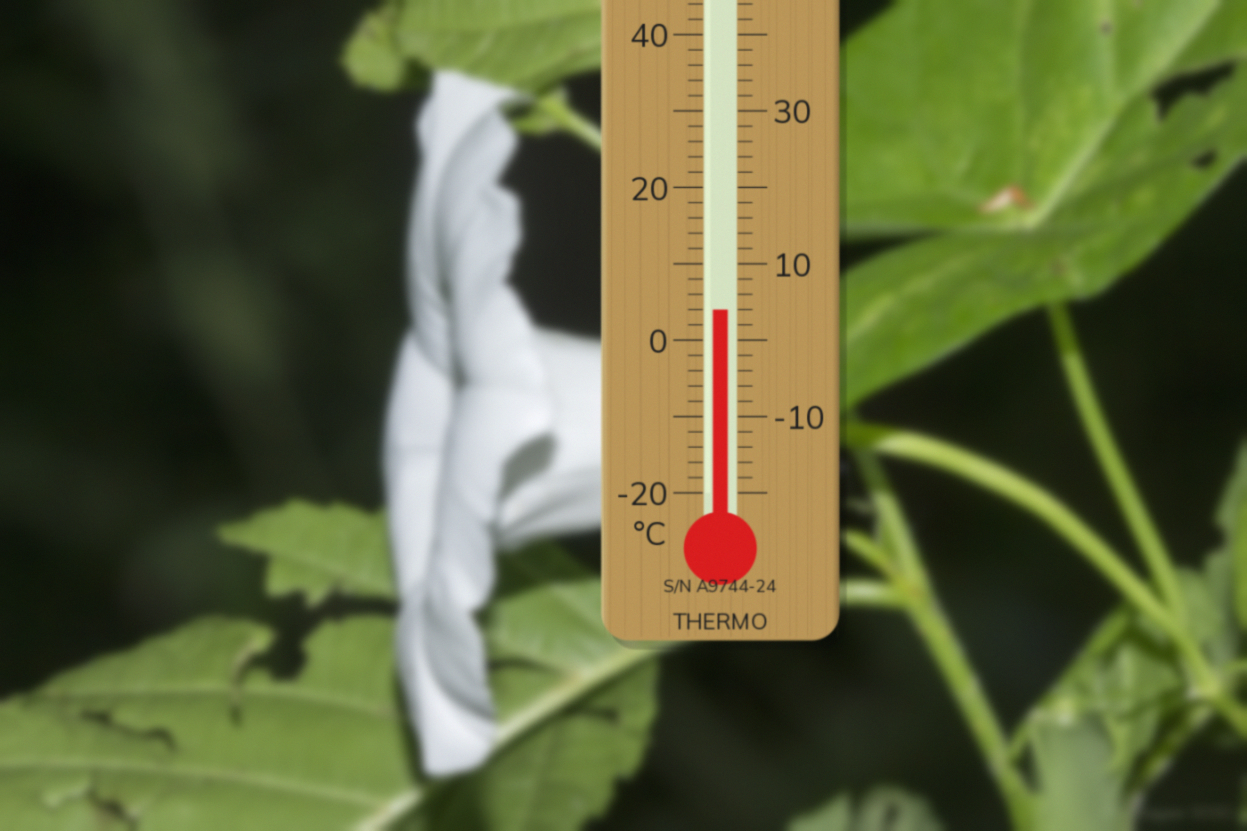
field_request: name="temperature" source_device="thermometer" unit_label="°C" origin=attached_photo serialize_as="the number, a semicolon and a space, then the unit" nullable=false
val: 4; °C
